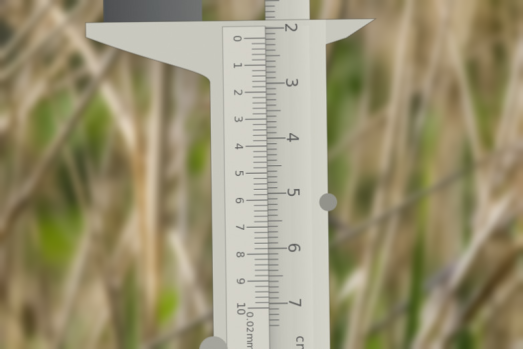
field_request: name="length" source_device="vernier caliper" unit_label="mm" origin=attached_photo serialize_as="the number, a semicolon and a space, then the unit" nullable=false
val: 21.8; mm
